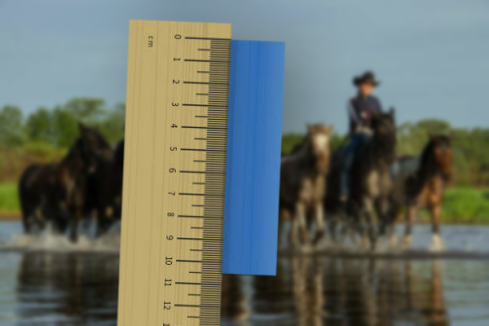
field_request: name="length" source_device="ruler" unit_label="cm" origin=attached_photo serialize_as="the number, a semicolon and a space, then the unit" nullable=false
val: 10.5; cm
